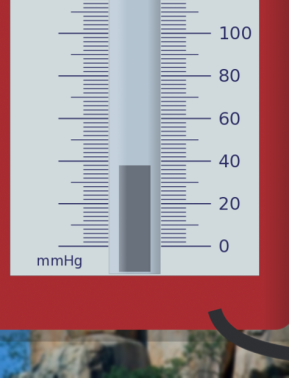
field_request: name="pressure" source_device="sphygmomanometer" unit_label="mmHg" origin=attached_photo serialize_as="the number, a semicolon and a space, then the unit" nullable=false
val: 38; mmHg
